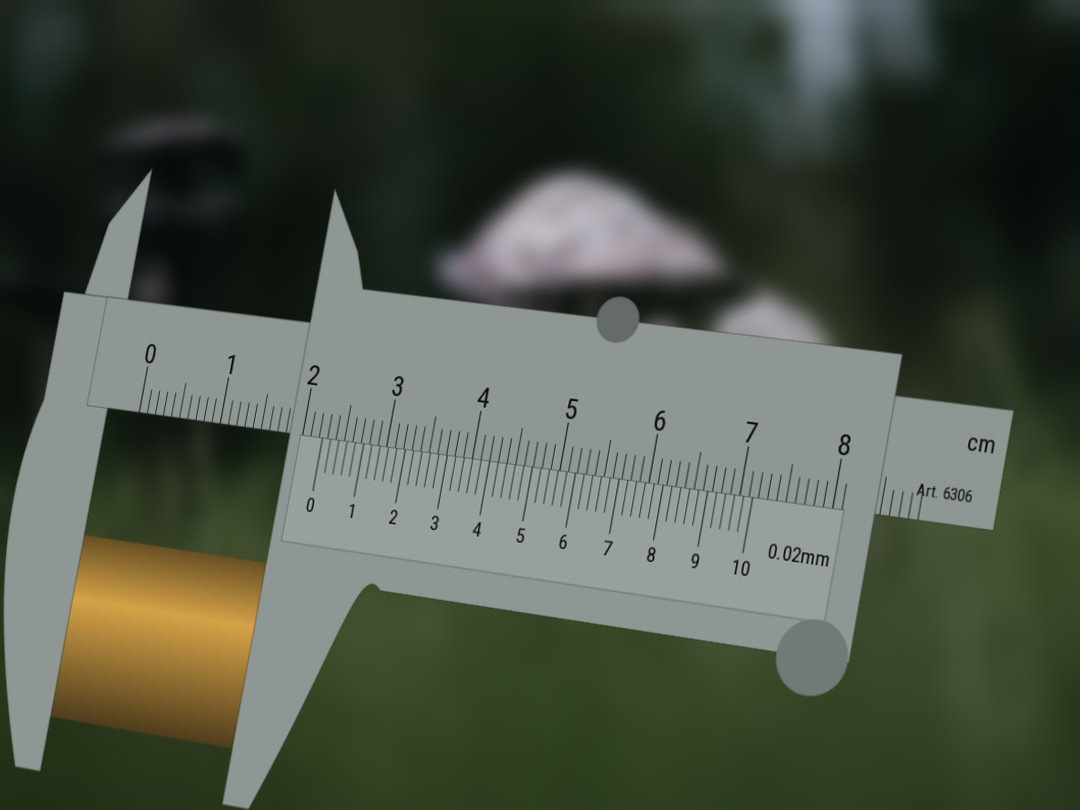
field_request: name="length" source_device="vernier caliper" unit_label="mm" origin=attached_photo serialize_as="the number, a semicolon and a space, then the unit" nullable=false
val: 22.4; mm
